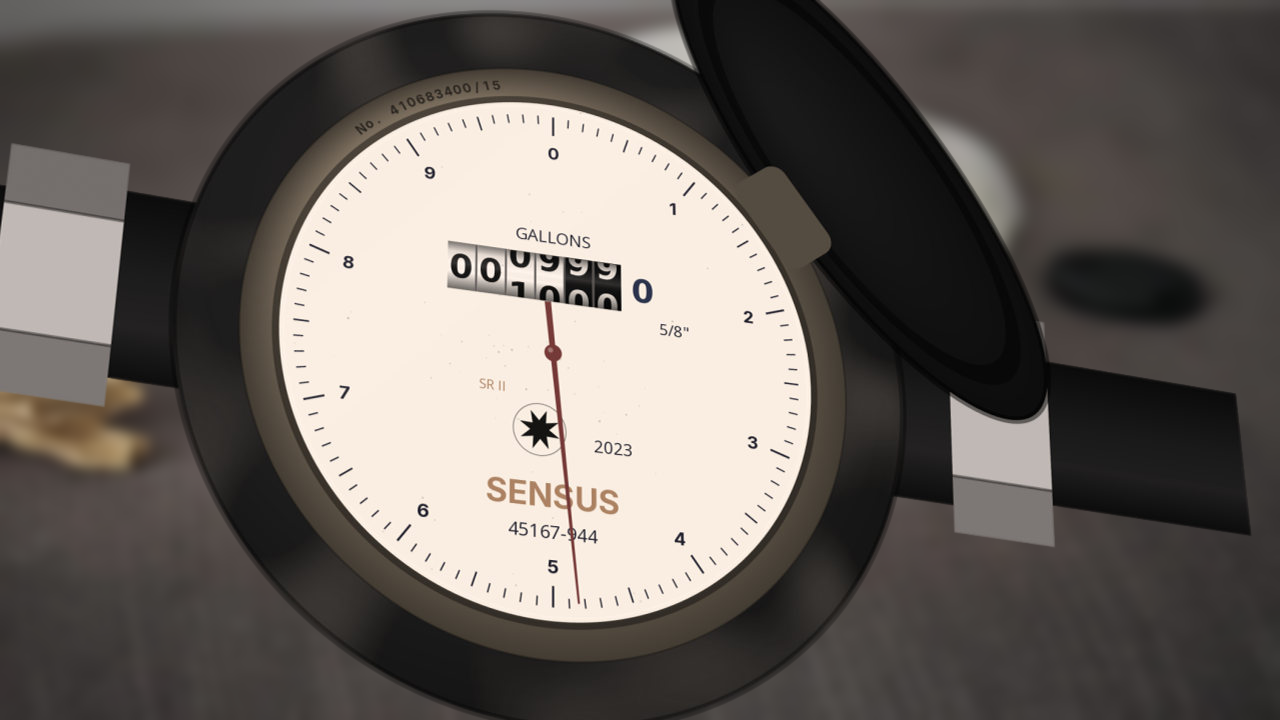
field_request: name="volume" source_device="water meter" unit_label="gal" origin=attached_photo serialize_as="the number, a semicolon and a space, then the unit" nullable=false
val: 9994.8; gal
